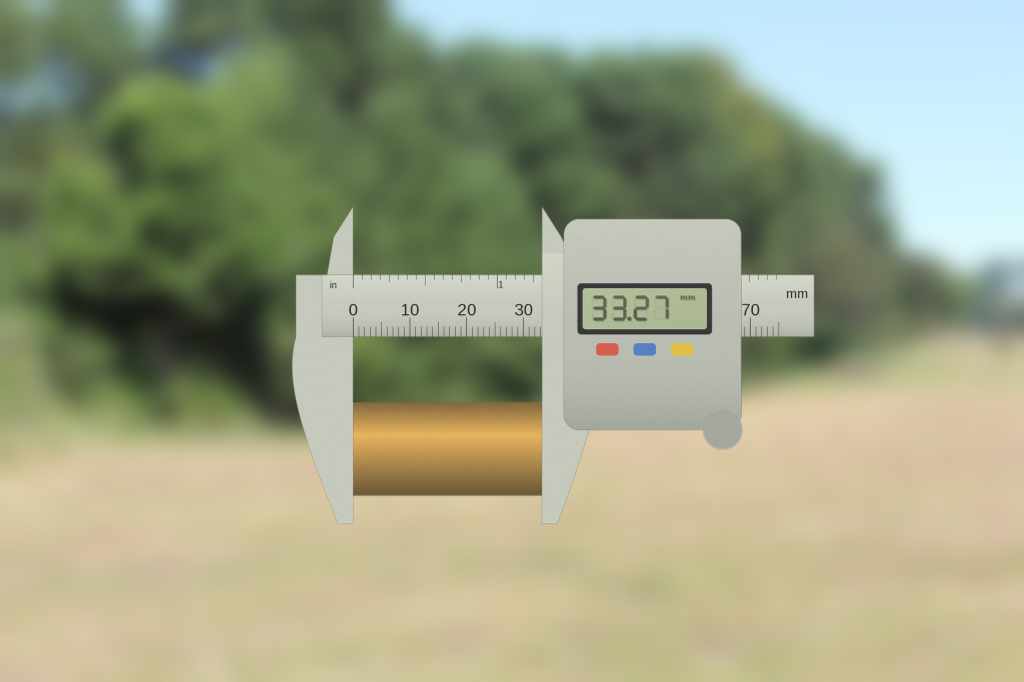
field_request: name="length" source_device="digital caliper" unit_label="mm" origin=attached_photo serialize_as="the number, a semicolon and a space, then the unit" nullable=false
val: 33.27; mm
